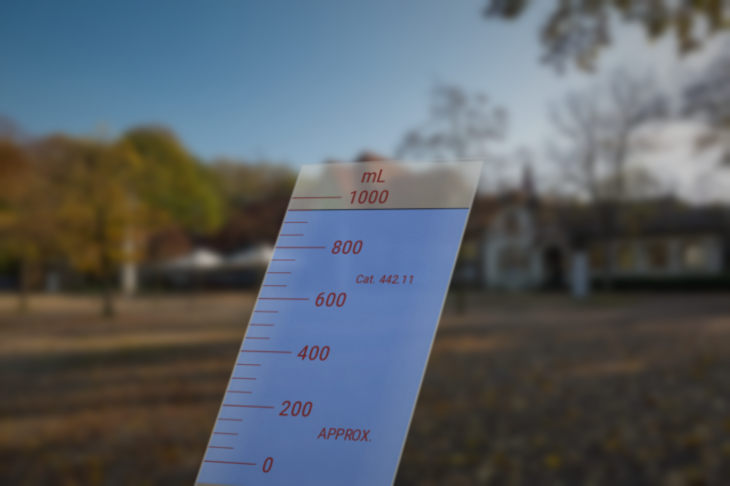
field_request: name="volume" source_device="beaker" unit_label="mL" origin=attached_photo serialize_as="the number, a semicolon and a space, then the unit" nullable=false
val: 950; mL
